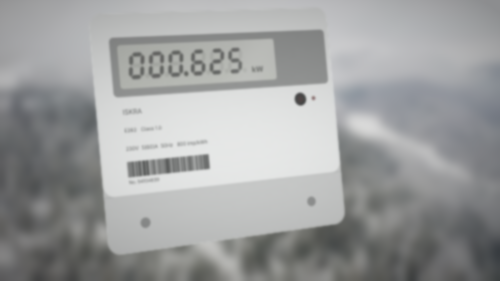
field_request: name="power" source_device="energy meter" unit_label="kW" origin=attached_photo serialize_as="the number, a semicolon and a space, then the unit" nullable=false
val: 0.625; kW
